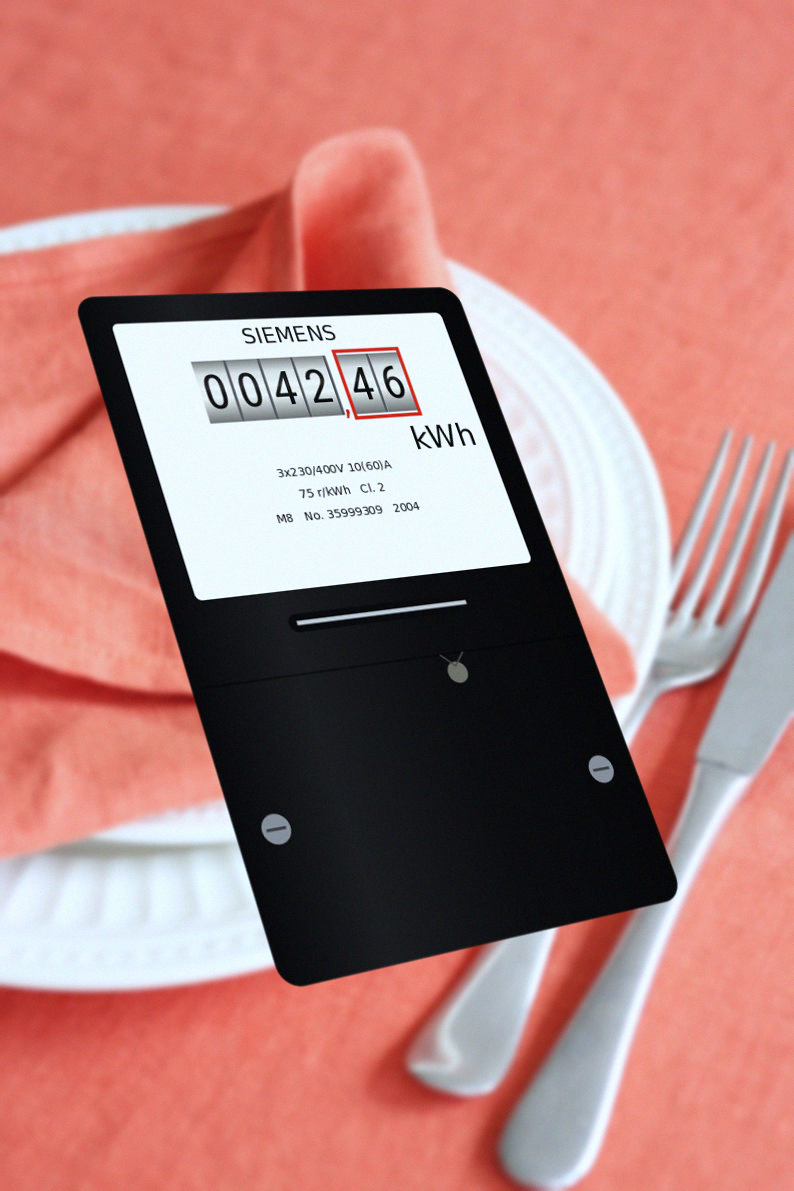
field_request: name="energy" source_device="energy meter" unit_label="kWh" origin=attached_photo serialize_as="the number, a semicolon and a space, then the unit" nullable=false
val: 42.46; kWh
